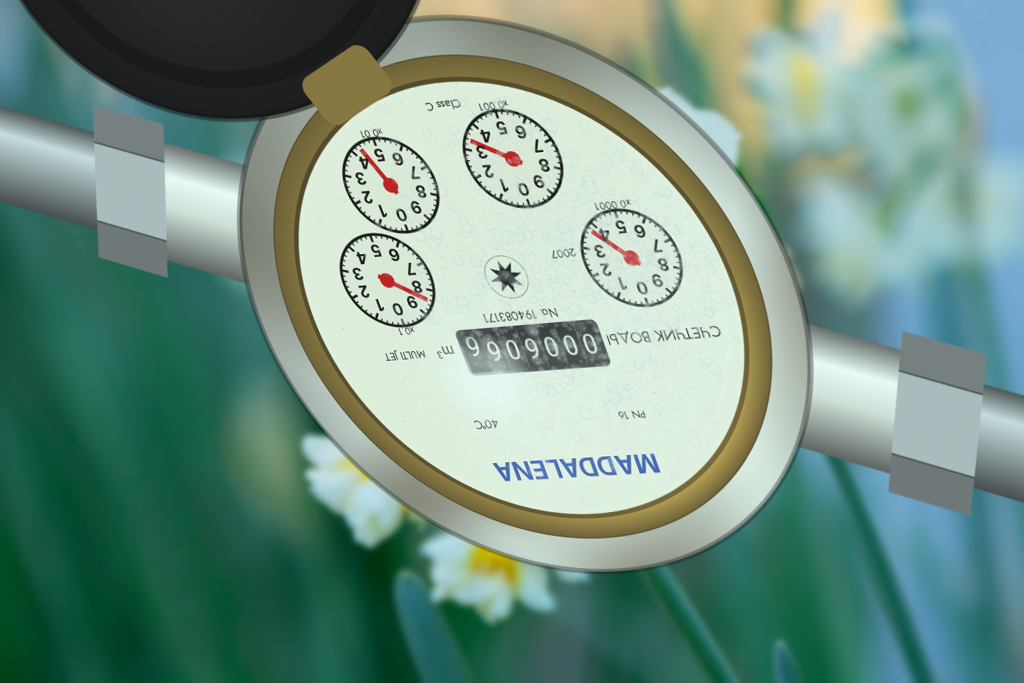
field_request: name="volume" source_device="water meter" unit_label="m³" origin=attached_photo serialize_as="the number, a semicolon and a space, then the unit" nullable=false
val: 6065.8433; m³
